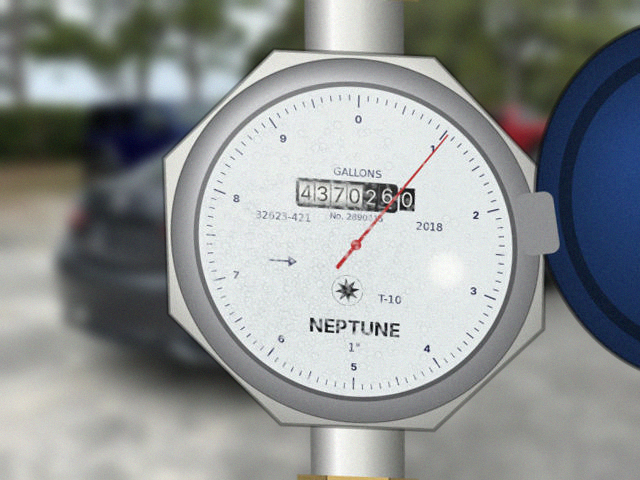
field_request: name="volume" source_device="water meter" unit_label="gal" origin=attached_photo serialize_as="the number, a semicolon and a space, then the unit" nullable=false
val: 4370261.0; gal
